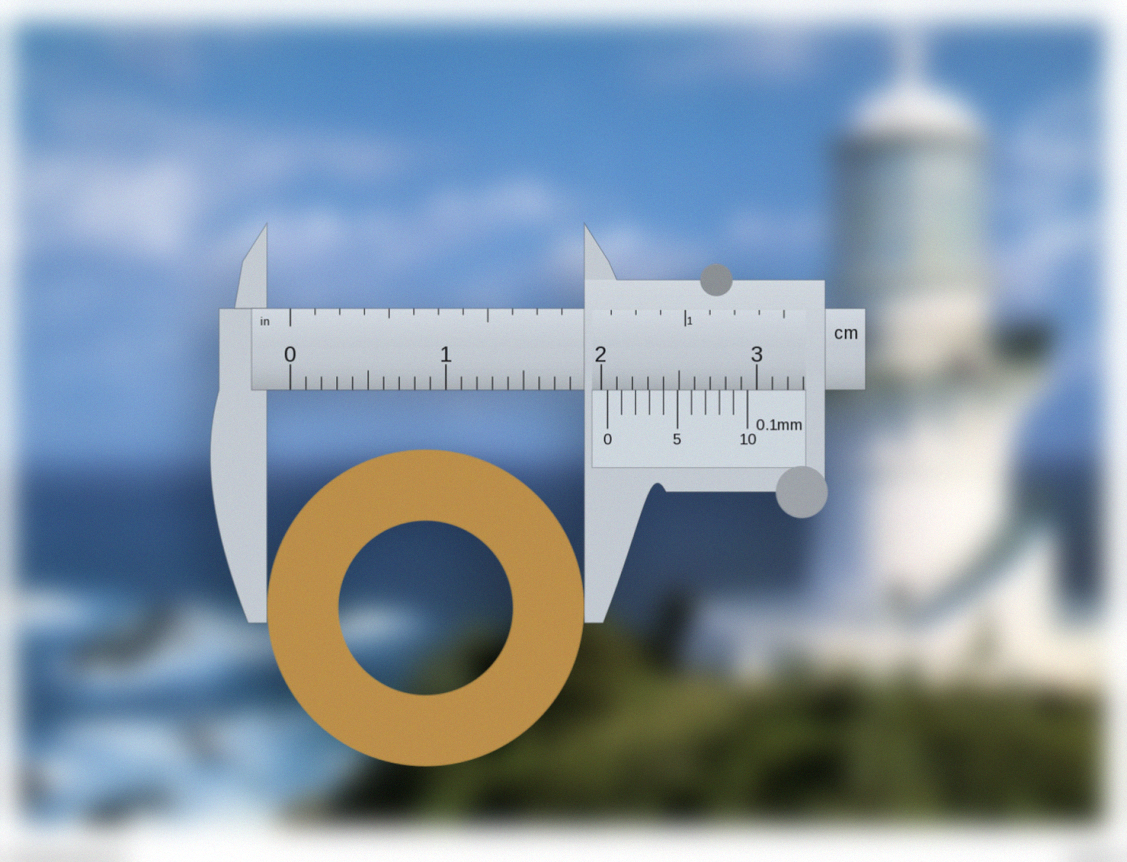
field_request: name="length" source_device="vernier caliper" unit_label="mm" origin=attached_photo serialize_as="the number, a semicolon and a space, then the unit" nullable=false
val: 20.4; mm
